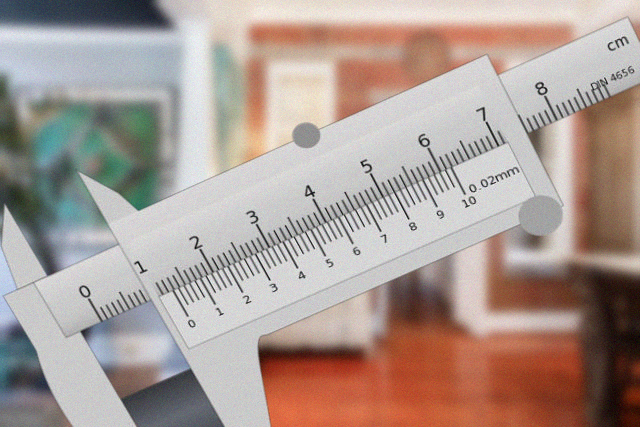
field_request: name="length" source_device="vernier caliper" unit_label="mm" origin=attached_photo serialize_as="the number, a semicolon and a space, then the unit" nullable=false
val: 12.8; mm
